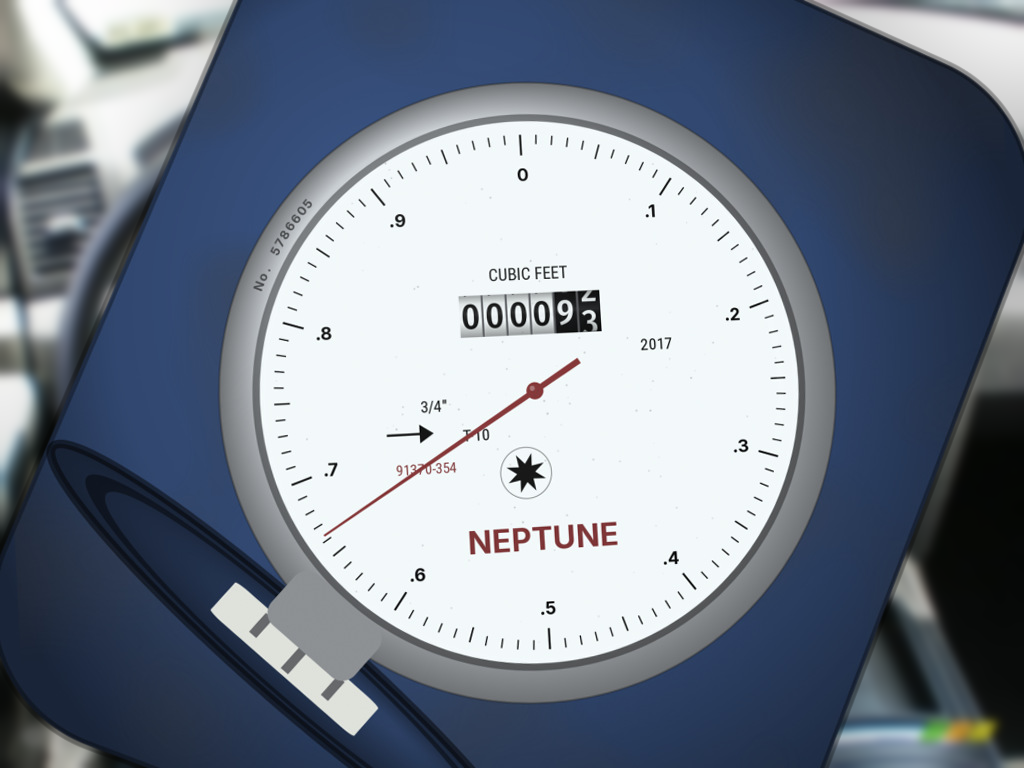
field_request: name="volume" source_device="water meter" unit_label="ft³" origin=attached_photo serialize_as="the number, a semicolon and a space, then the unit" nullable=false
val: 92.66; ft³
